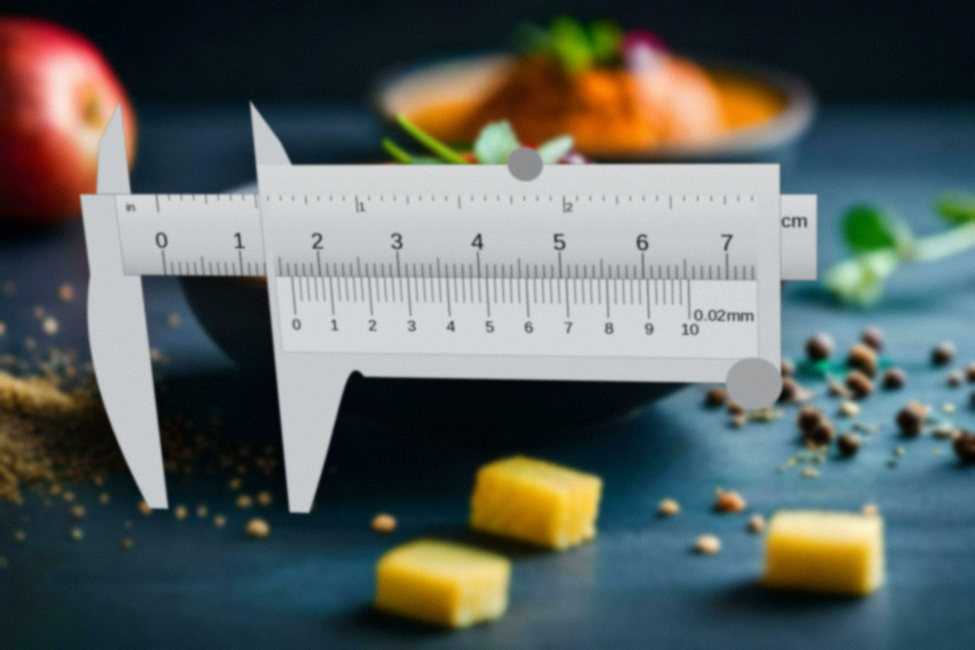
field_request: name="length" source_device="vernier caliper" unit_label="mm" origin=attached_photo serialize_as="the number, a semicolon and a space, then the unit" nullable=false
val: 16.4; mm
